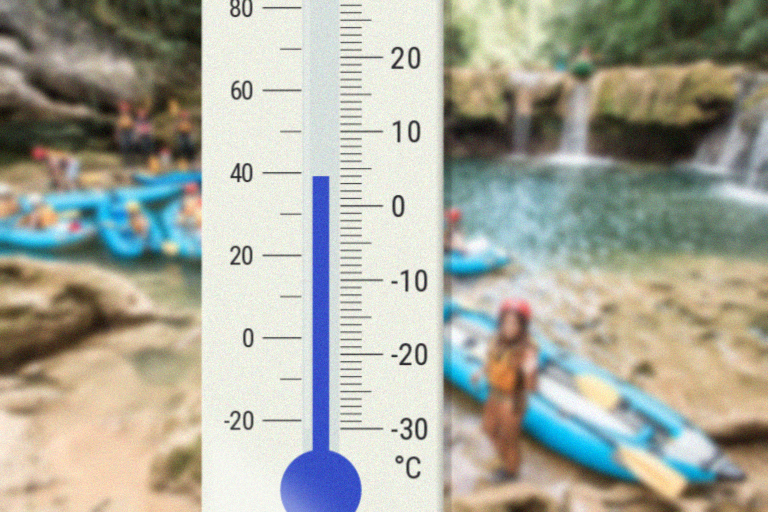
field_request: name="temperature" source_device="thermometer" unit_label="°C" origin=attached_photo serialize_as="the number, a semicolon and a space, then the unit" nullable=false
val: 4; °C
